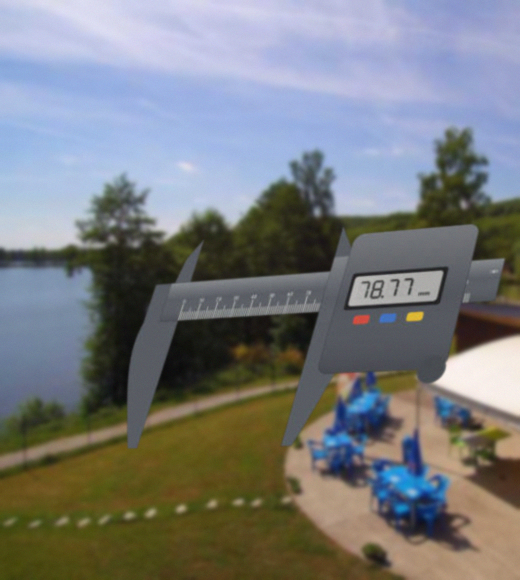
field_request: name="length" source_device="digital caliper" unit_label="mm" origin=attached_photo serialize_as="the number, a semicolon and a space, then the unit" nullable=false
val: 78.77; mm
